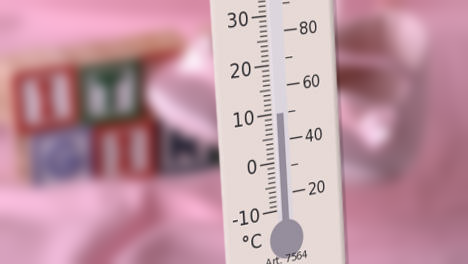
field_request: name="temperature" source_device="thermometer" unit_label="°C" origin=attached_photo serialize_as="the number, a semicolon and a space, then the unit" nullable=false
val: 10; °C
